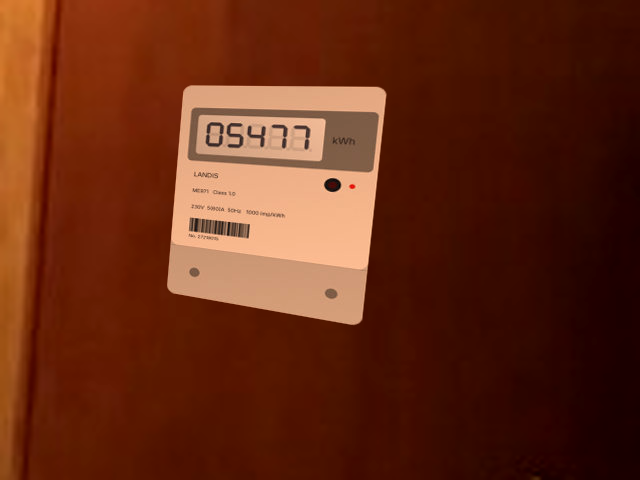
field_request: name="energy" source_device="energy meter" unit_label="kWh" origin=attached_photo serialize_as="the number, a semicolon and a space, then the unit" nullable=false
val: 5477; kWh
